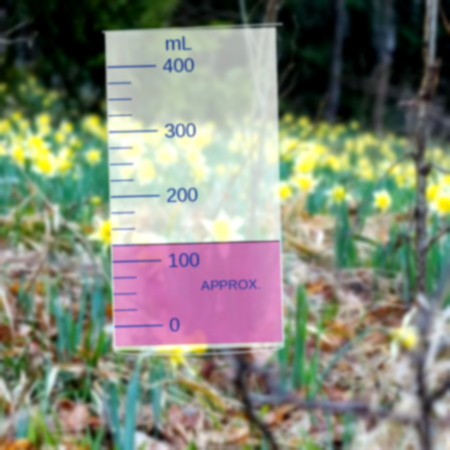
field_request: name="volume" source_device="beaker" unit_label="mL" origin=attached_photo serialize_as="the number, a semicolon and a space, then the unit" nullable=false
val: 125; mL
